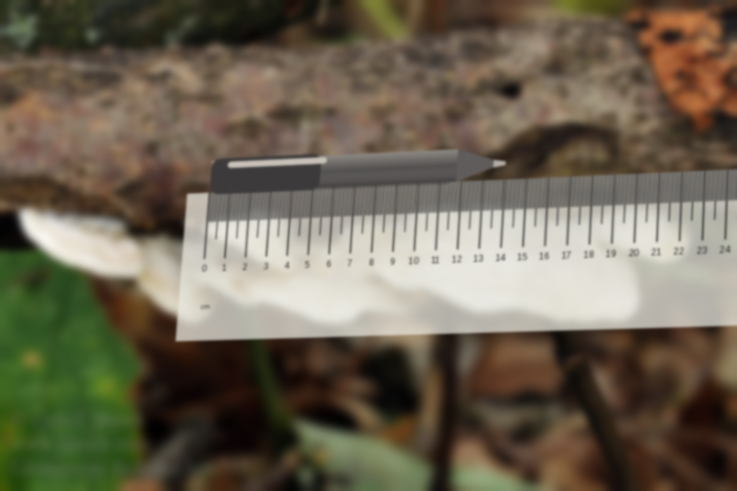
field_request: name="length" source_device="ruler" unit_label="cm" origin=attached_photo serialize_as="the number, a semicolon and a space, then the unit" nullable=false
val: 14; cm
